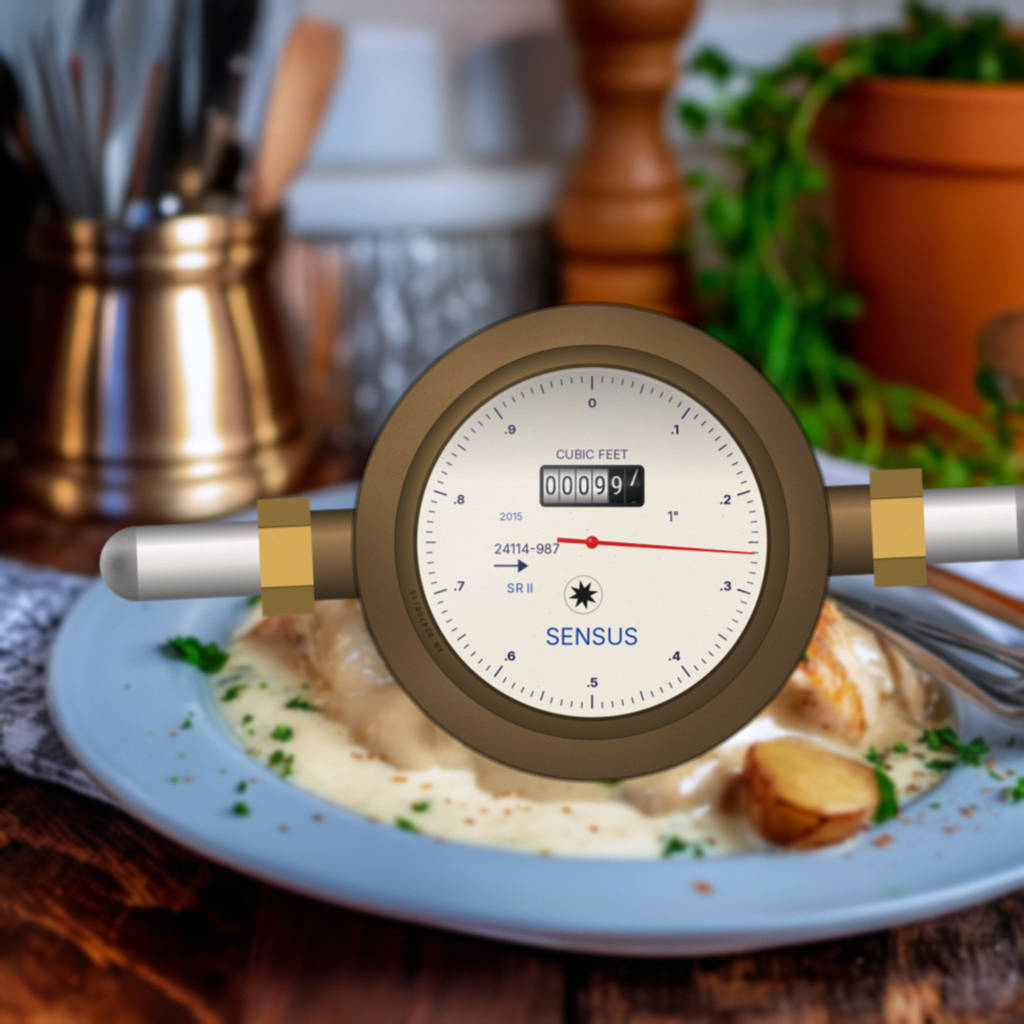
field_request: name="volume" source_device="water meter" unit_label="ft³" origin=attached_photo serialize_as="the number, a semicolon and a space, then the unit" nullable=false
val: 997.26; ft³
